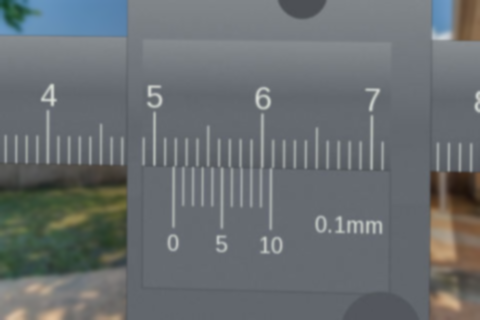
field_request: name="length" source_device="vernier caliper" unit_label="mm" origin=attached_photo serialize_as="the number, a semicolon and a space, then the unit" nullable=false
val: 51.8; mm
